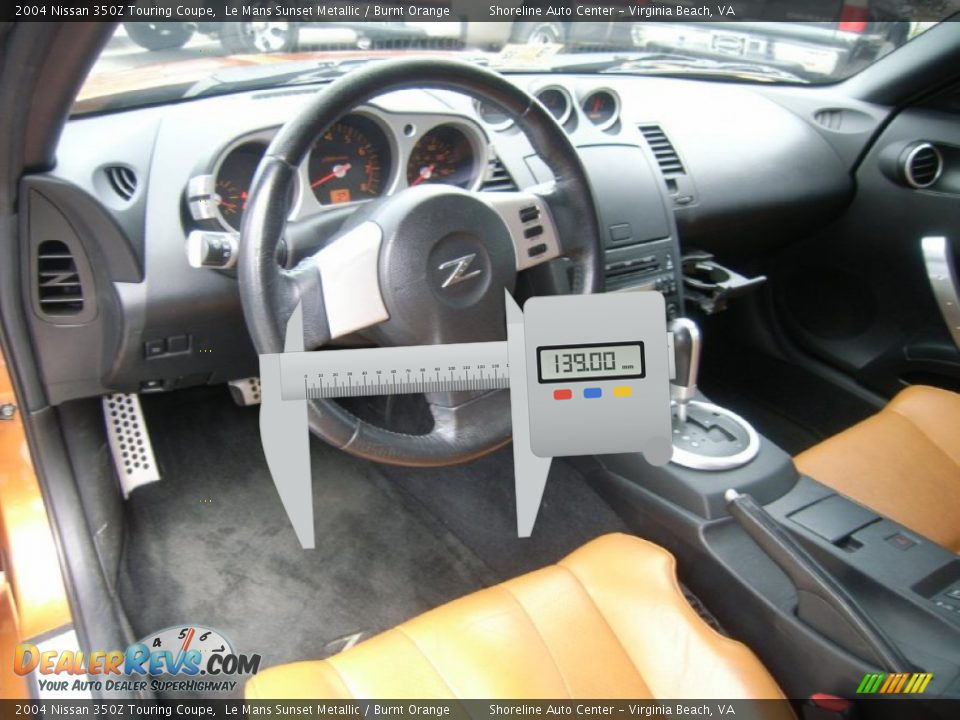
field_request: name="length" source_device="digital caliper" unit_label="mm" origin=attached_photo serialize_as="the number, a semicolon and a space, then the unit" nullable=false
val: 139.00; mm
